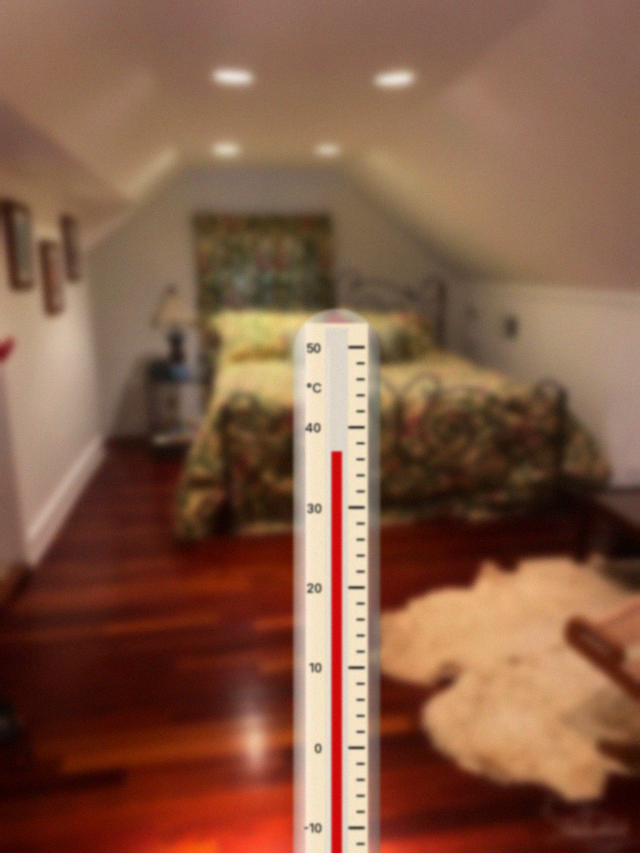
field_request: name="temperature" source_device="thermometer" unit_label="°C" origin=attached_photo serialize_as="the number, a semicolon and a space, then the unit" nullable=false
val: 37; °C
